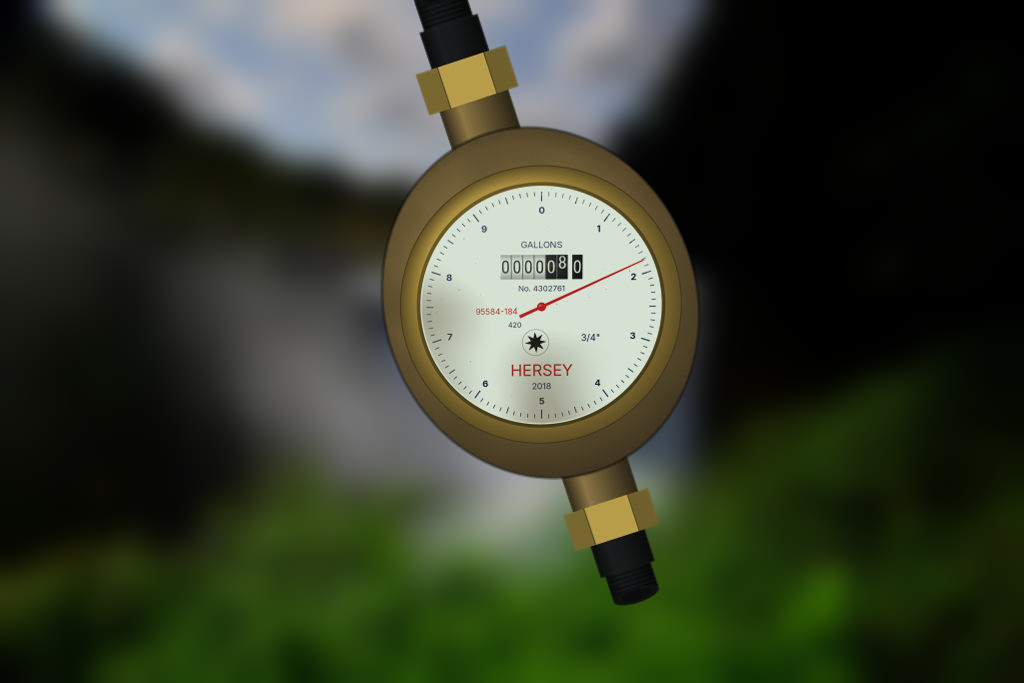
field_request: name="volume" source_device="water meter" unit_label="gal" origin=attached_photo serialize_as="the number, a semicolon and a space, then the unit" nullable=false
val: 81.8; gal
